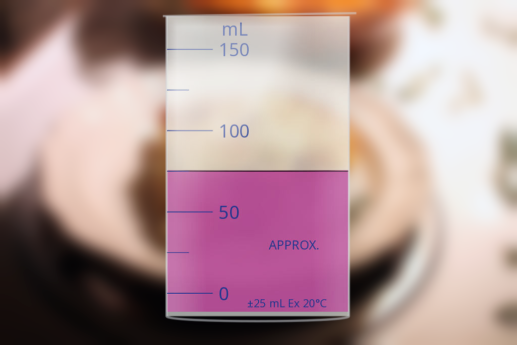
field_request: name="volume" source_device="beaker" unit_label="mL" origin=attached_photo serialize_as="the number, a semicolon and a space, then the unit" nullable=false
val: 75; mL
